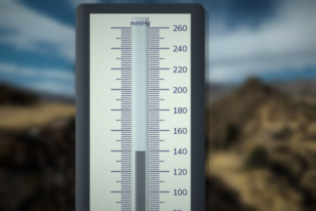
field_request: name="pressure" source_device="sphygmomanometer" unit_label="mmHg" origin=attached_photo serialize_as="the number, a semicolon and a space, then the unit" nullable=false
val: 140; mmHg
